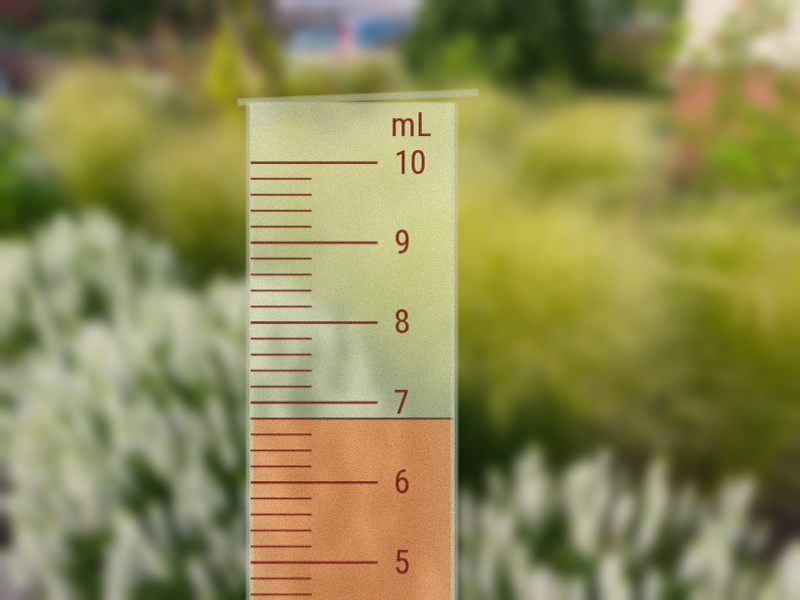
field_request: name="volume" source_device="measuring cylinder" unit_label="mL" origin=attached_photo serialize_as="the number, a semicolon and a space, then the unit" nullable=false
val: 6.8; mL
